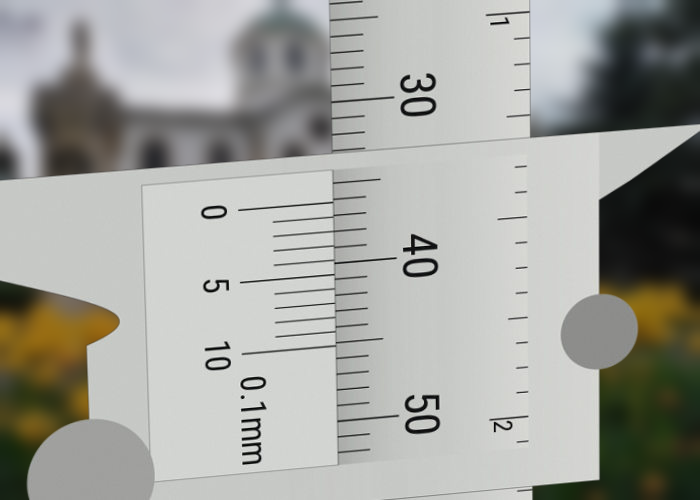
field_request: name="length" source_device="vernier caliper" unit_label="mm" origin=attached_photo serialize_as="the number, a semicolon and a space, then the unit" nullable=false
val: 36.2; mm
